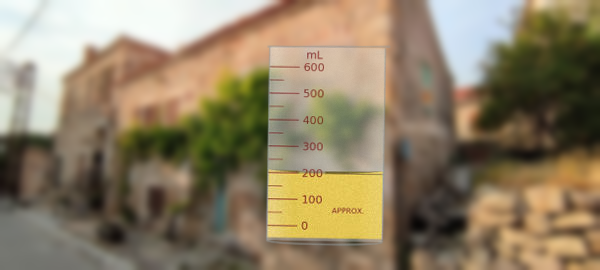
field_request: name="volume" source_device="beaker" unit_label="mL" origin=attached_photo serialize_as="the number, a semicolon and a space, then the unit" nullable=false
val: 200; mL
